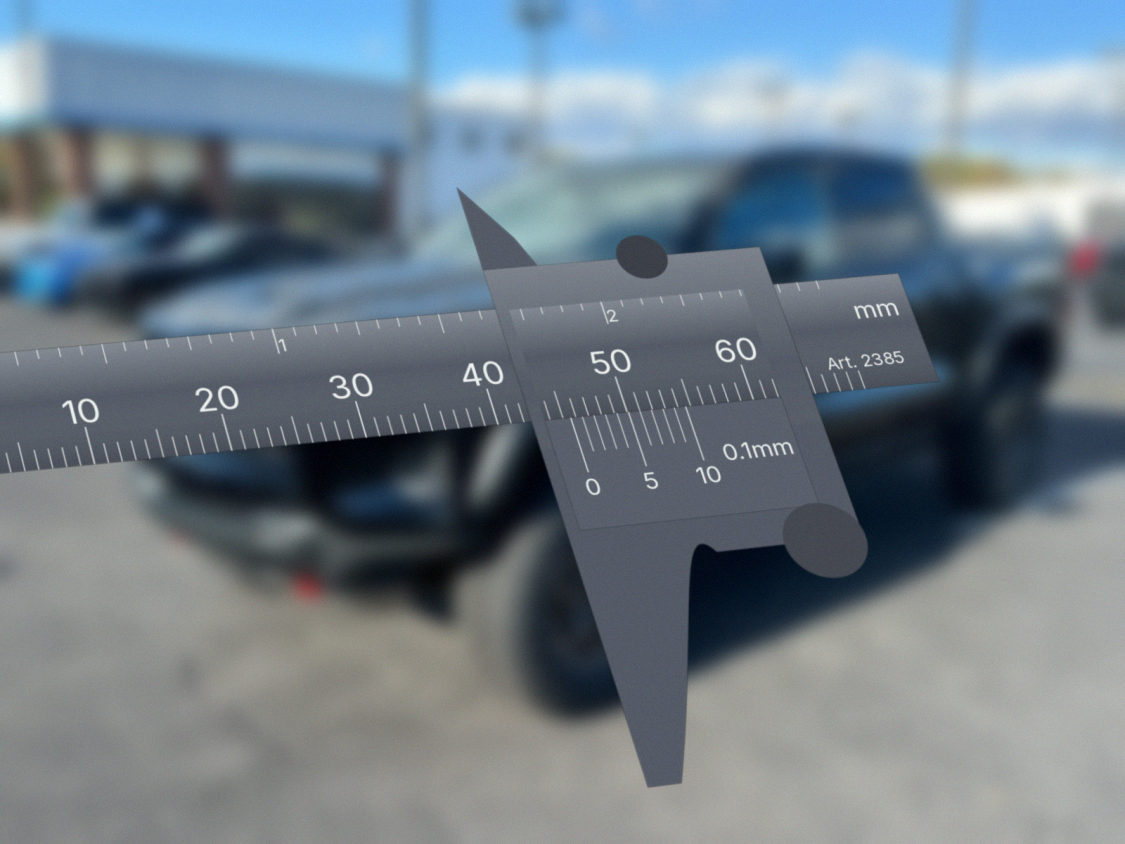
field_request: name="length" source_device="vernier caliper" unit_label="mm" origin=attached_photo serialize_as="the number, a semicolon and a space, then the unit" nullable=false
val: 45.6; mm
